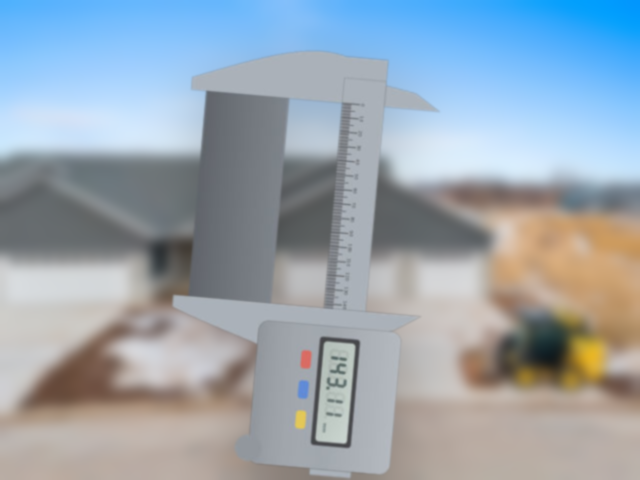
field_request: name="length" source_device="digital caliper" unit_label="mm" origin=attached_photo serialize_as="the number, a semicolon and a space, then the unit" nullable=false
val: 143.11; mm
